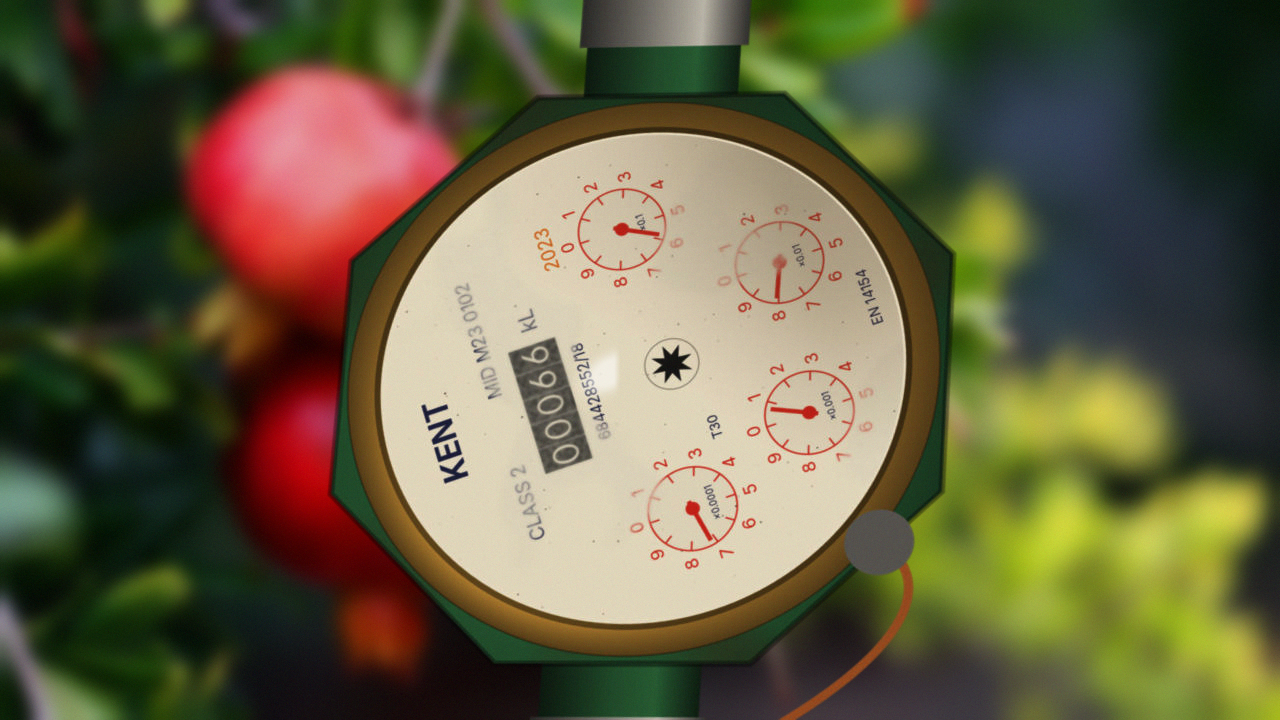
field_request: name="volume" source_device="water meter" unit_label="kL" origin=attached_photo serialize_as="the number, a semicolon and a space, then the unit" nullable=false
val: 66.5807; kL
